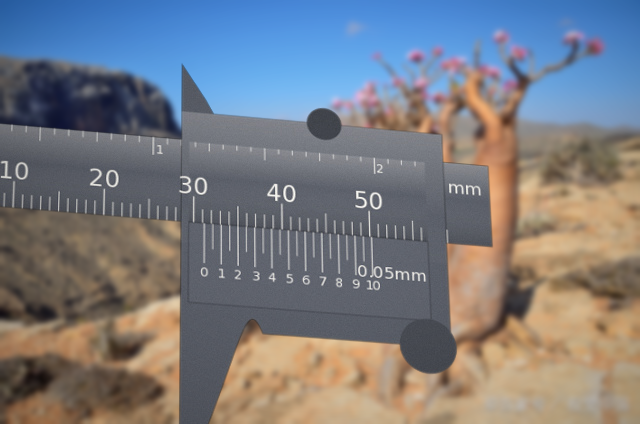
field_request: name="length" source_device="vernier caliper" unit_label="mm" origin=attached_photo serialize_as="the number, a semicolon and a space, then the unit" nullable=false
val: 31.2; mm
